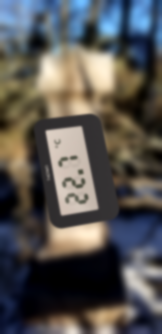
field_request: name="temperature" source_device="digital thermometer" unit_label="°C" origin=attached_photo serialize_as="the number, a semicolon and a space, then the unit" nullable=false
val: 22.7; °C
